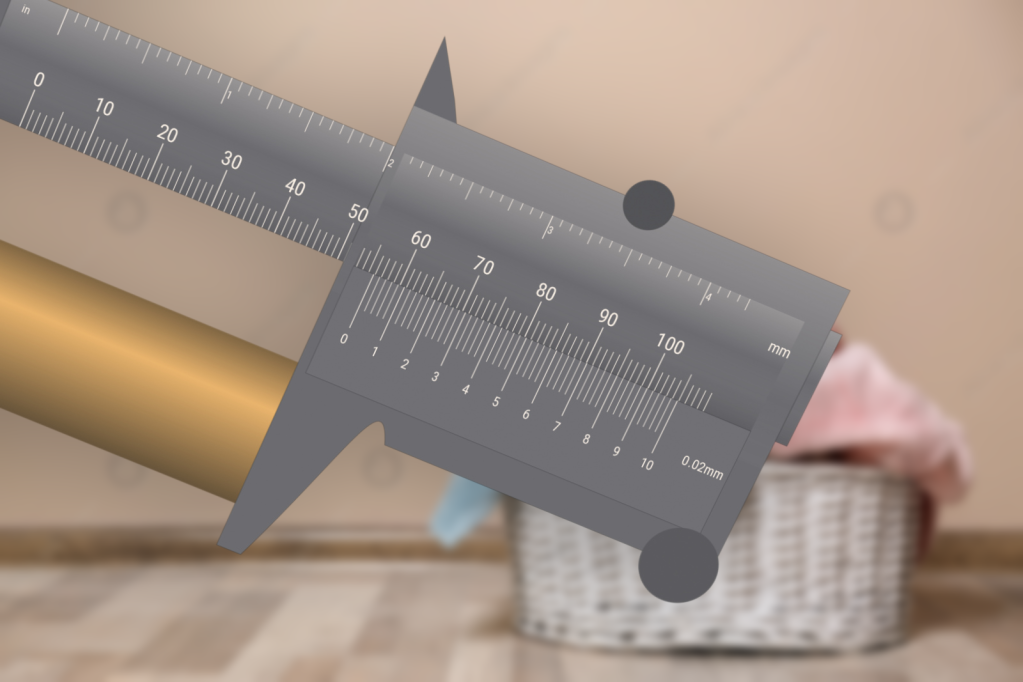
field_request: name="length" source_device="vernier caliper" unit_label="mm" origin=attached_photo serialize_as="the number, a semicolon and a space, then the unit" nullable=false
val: 55.8; mm
